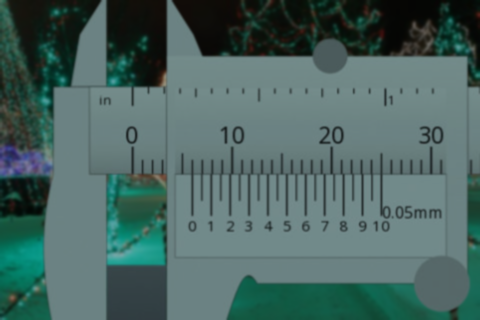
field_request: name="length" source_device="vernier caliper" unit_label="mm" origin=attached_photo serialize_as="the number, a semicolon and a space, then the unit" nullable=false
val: 6.0; mm
